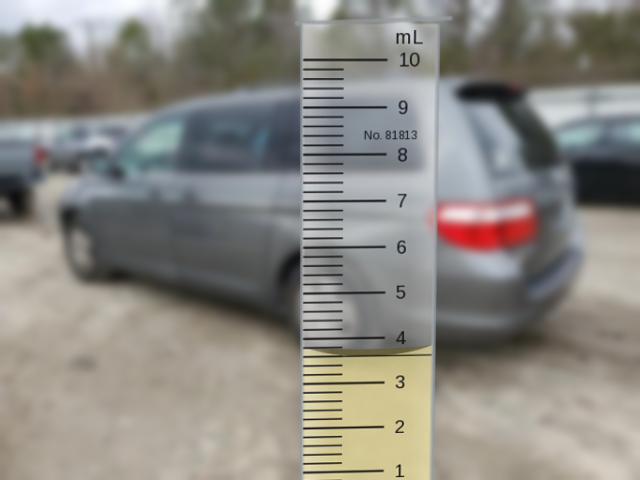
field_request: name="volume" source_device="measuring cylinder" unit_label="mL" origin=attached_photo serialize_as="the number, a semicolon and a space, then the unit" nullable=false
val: 3.6; mL
